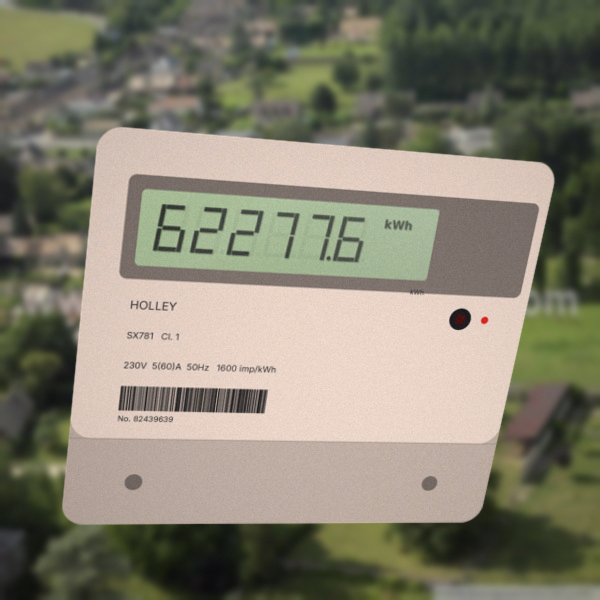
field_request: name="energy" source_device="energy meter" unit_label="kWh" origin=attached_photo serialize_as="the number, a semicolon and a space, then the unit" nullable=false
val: 62277.6; kWh
